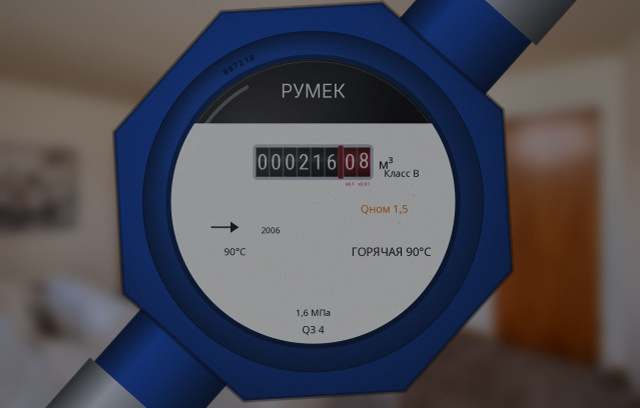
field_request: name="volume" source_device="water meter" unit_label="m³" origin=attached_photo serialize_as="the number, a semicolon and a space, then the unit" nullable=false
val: 216.08; m³
